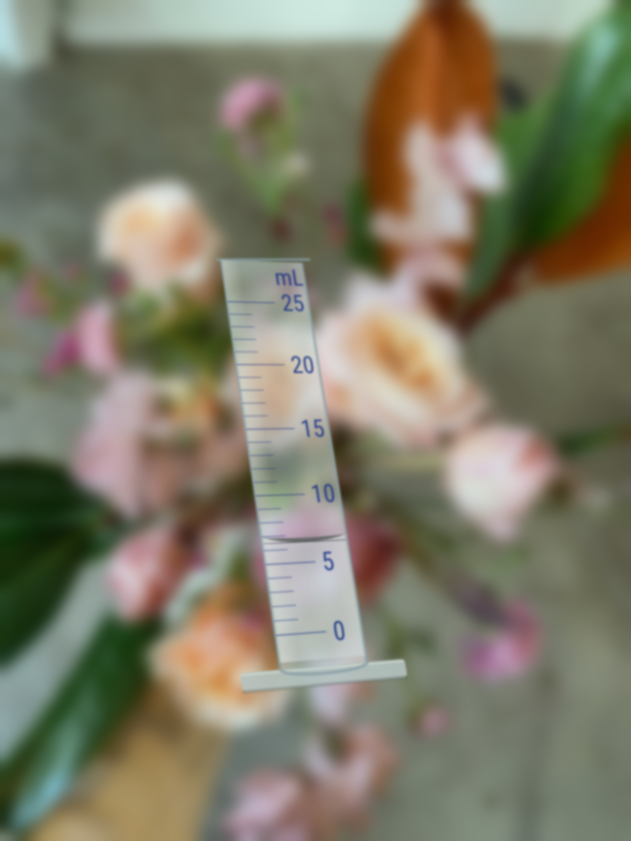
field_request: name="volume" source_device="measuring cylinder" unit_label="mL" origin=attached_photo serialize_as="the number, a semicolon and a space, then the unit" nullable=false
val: 6.5; mL
